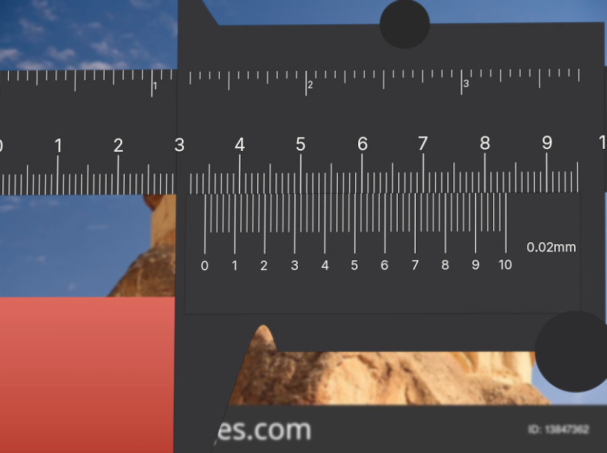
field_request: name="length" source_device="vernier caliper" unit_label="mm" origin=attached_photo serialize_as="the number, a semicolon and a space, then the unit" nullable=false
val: 34.4; mm
